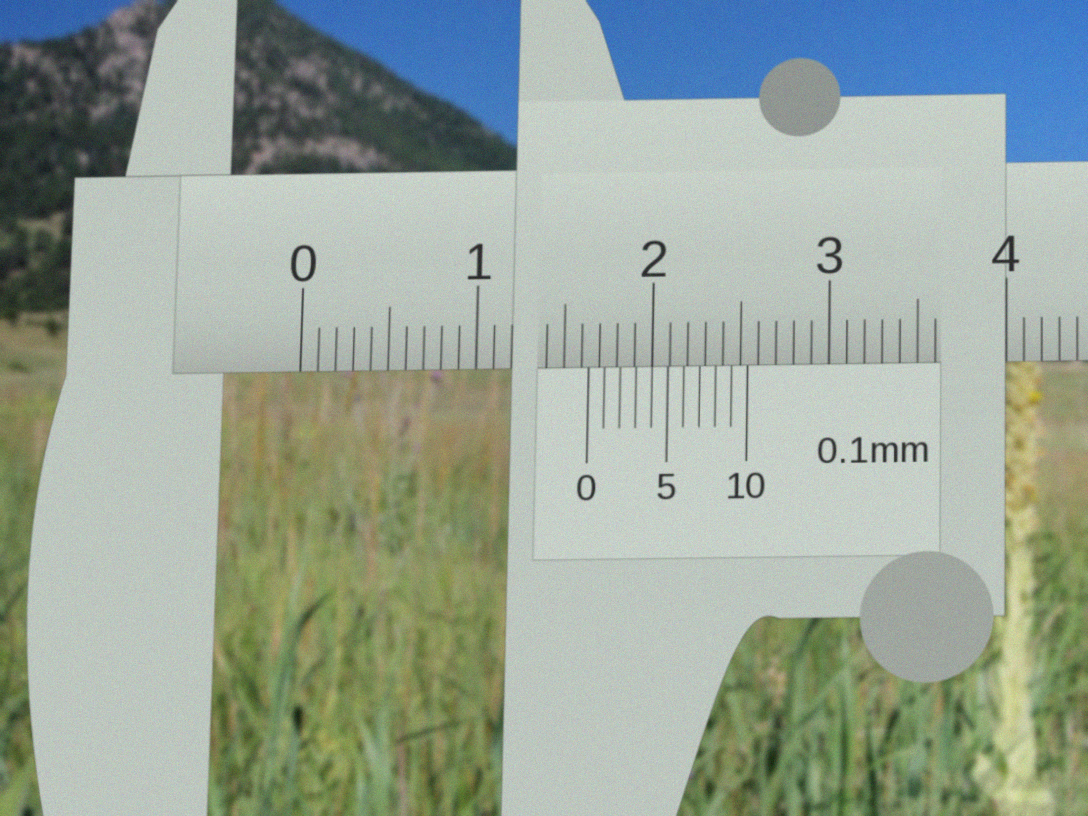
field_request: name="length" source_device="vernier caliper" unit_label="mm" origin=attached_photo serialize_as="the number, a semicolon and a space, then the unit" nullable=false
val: 16.4; mm
